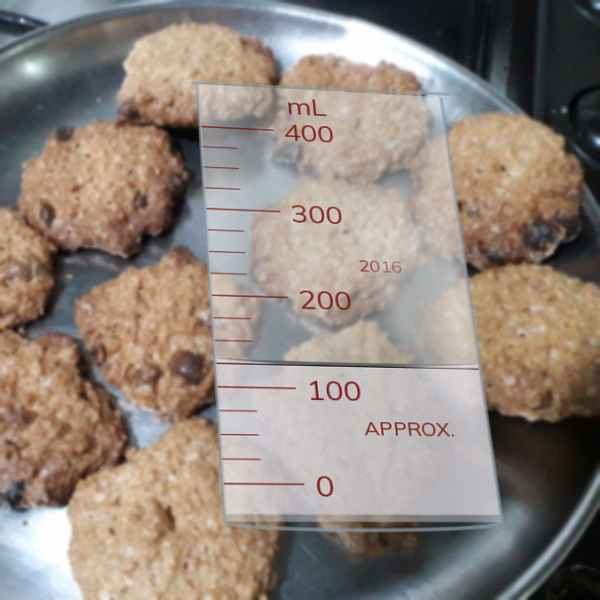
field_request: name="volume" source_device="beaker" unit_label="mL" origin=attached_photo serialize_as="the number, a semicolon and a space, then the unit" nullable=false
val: 125; mL
